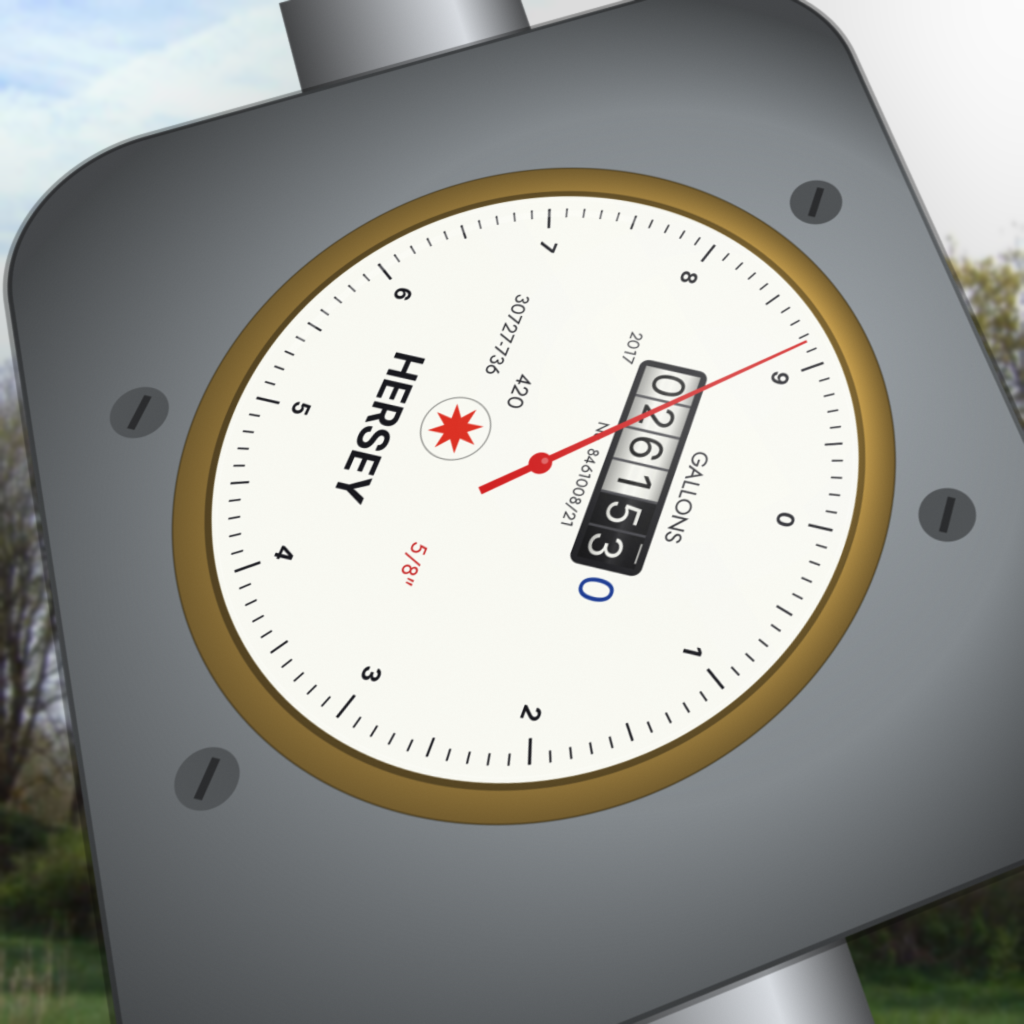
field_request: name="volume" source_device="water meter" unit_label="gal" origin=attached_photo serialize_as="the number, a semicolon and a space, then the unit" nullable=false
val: 261528.8; gal
